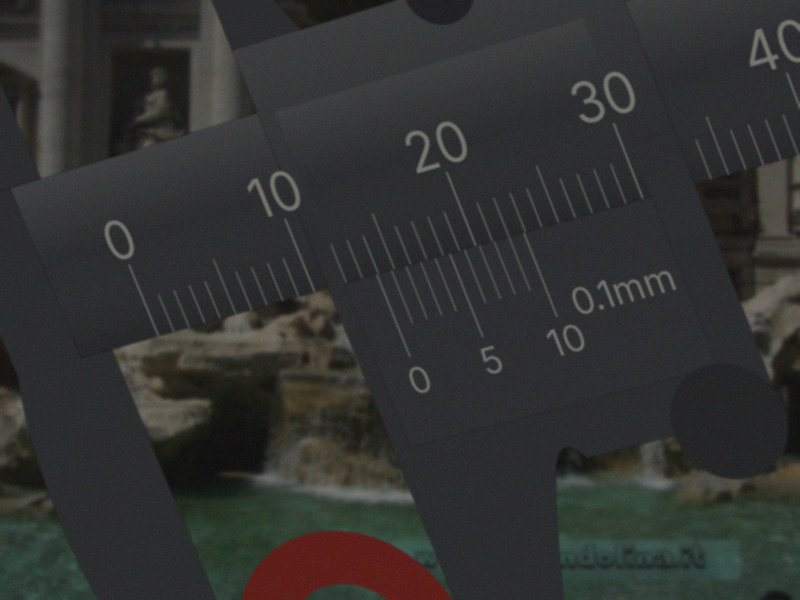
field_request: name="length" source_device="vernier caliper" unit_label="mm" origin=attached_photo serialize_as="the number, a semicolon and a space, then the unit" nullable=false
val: 13.9; mm
